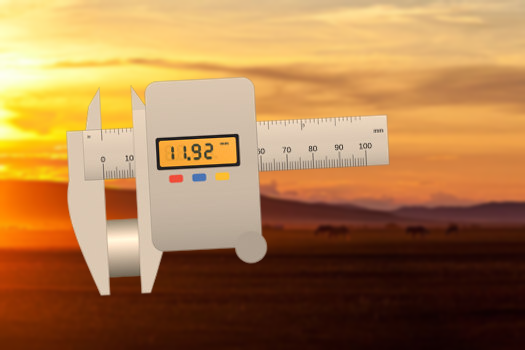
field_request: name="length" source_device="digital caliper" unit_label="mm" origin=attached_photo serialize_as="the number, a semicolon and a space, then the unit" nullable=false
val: 11.92; mm
